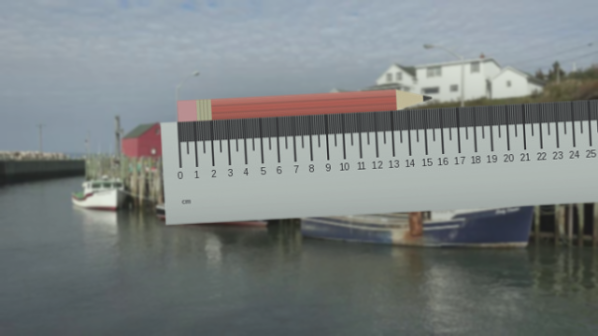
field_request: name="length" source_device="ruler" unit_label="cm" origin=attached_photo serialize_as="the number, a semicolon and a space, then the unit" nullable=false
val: 15.5; cm
